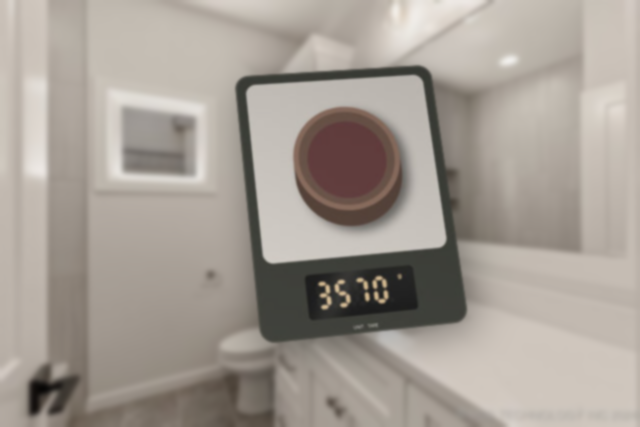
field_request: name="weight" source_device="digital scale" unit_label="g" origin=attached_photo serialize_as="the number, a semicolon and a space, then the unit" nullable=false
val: 3570; g
